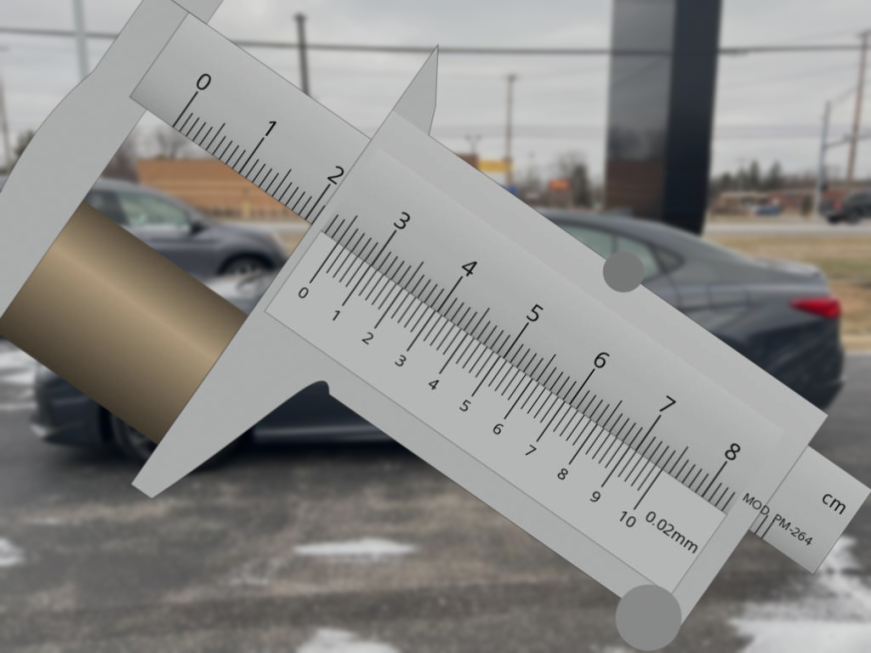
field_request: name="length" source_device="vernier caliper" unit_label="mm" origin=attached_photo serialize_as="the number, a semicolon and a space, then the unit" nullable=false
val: 25.0; mm
